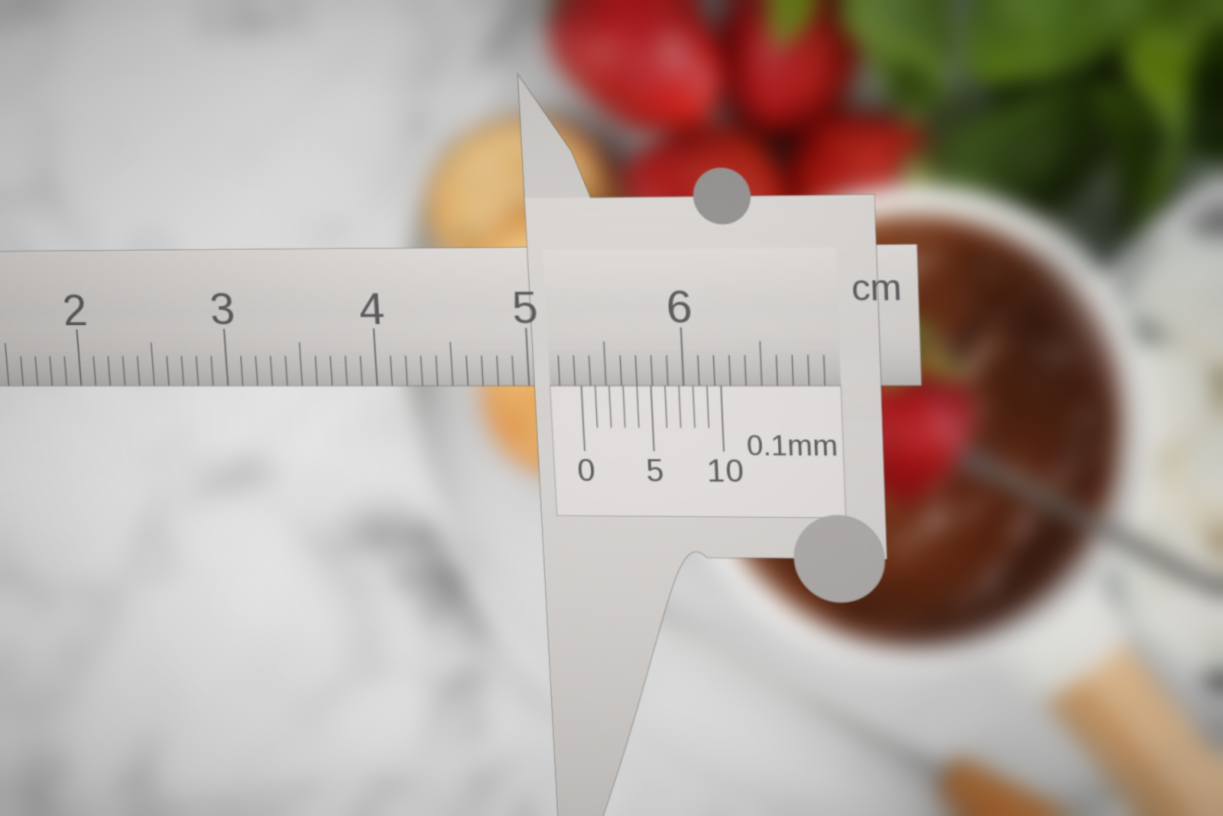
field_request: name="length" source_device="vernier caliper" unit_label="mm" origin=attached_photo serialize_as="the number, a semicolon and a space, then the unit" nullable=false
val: 53.4; mm
